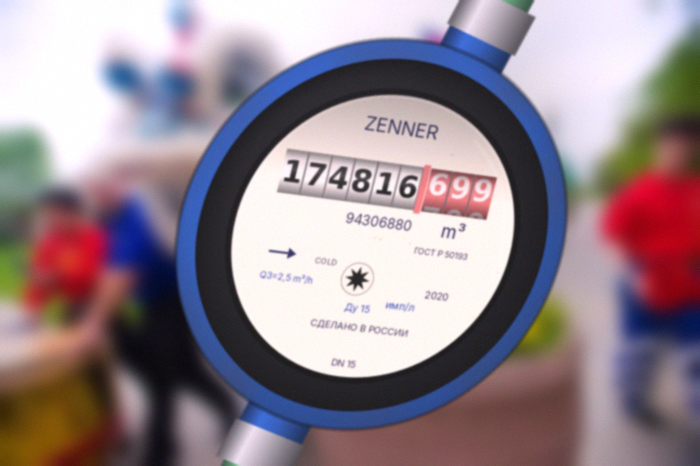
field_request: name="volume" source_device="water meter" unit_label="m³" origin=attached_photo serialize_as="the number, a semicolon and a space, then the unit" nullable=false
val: 174816.699; m³
